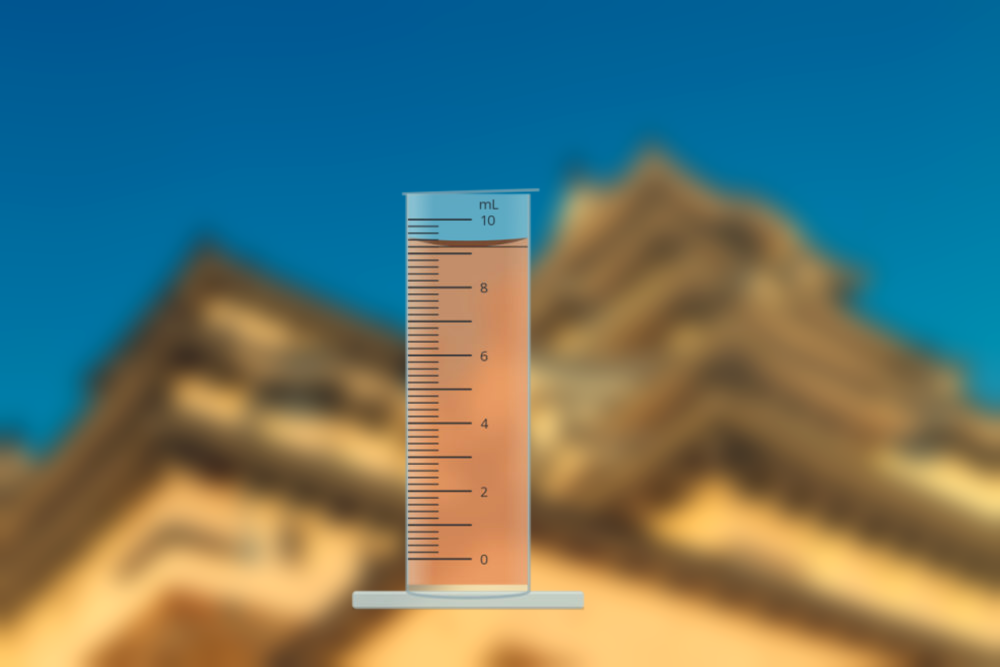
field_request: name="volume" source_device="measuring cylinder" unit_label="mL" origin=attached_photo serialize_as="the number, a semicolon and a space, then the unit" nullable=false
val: 9.2; mL
